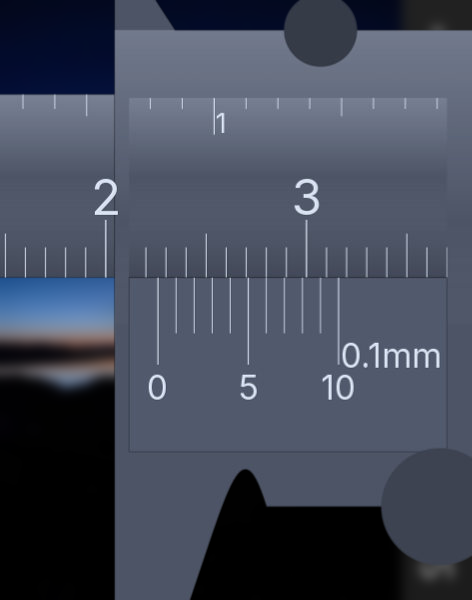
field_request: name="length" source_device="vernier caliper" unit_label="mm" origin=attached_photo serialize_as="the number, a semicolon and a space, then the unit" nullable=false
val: 22.6; mm
